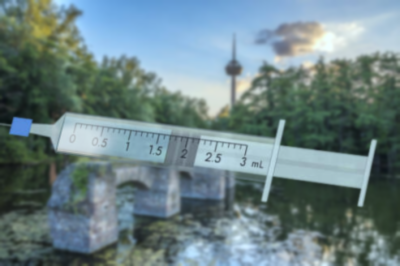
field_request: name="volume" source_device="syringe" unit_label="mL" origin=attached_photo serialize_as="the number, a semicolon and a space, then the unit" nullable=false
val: 1.7; mL
